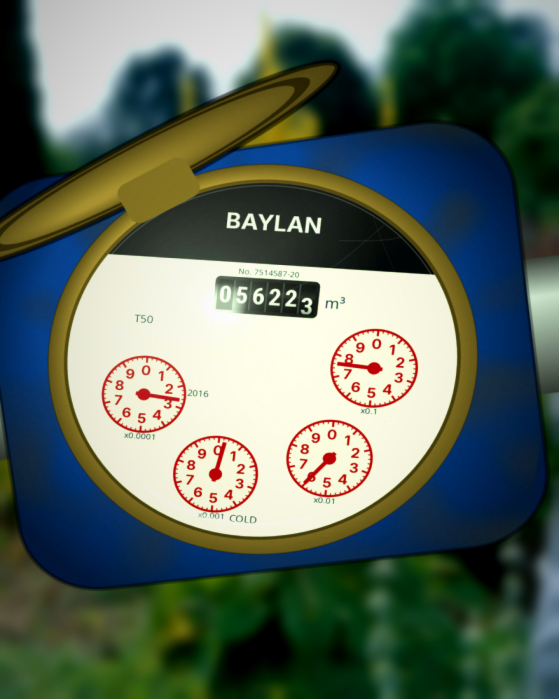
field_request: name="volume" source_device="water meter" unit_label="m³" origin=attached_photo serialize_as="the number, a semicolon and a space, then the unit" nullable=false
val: 56222.7602; m³
